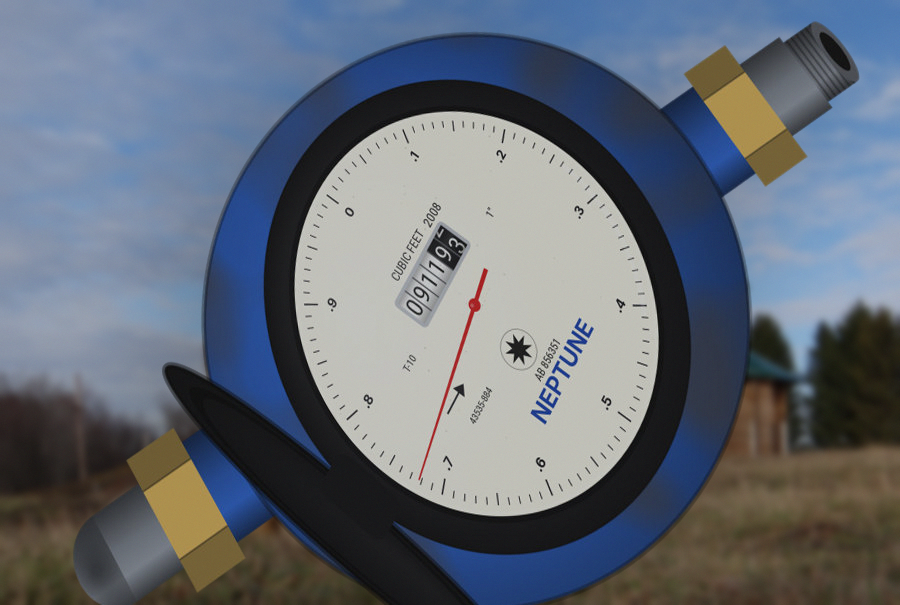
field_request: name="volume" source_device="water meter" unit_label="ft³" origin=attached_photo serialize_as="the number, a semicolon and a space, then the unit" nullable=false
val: 91192.72; ft³
